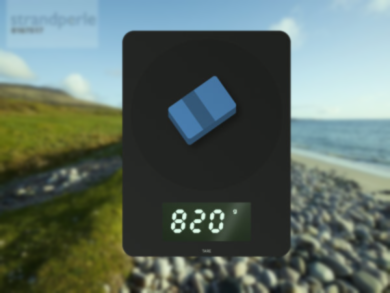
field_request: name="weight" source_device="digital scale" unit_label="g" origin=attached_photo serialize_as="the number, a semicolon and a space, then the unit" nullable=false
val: 820; g
